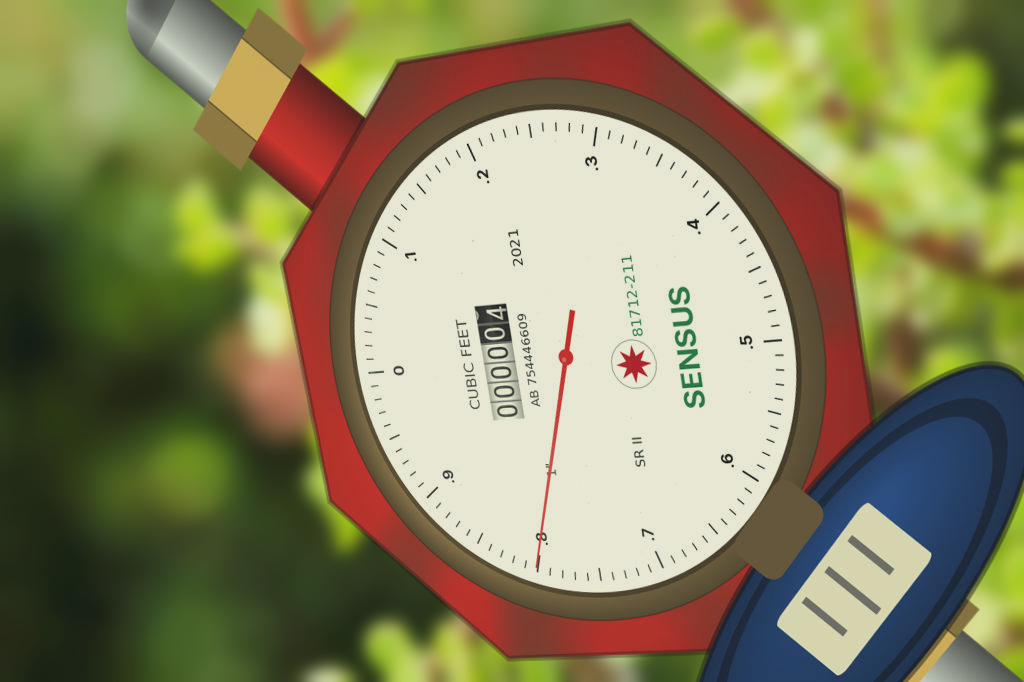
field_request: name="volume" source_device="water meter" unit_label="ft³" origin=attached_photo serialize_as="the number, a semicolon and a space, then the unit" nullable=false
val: 3.80; ft³
